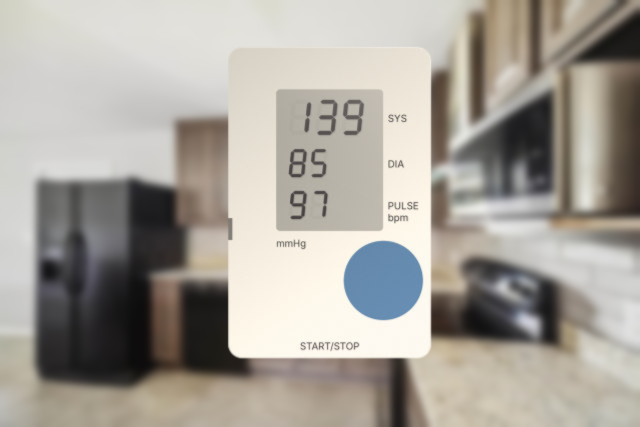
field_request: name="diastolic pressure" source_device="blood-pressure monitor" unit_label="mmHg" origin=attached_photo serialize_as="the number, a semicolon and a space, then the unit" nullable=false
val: 85; mmHg
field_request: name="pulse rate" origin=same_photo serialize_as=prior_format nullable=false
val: 97; bpm
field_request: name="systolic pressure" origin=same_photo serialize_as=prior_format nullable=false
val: 139; mmHg
